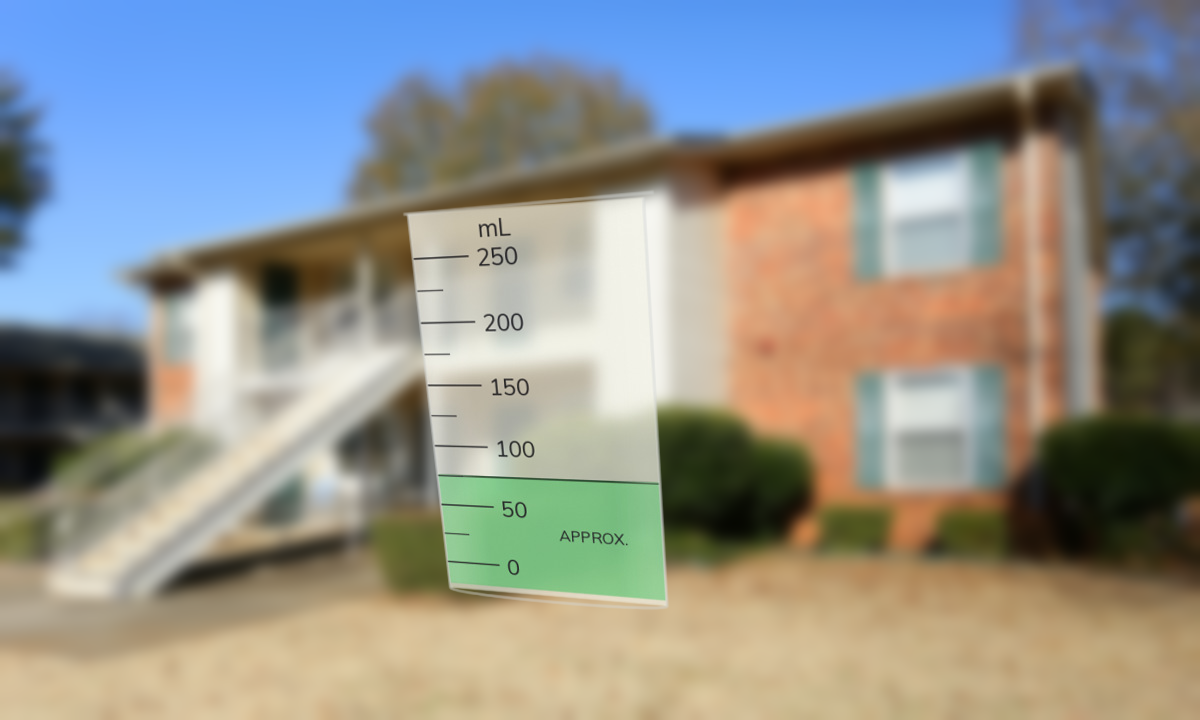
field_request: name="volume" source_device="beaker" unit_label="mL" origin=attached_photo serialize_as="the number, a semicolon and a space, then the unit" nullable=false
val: 75; mL
